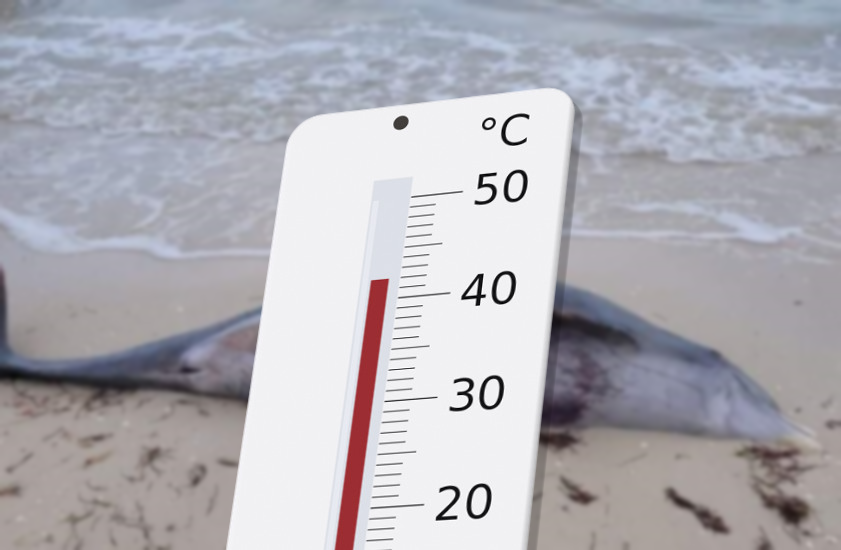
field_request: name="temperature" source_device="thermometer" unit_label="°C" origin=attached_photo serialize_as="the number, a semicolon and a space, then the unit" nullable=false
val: 42; °C
